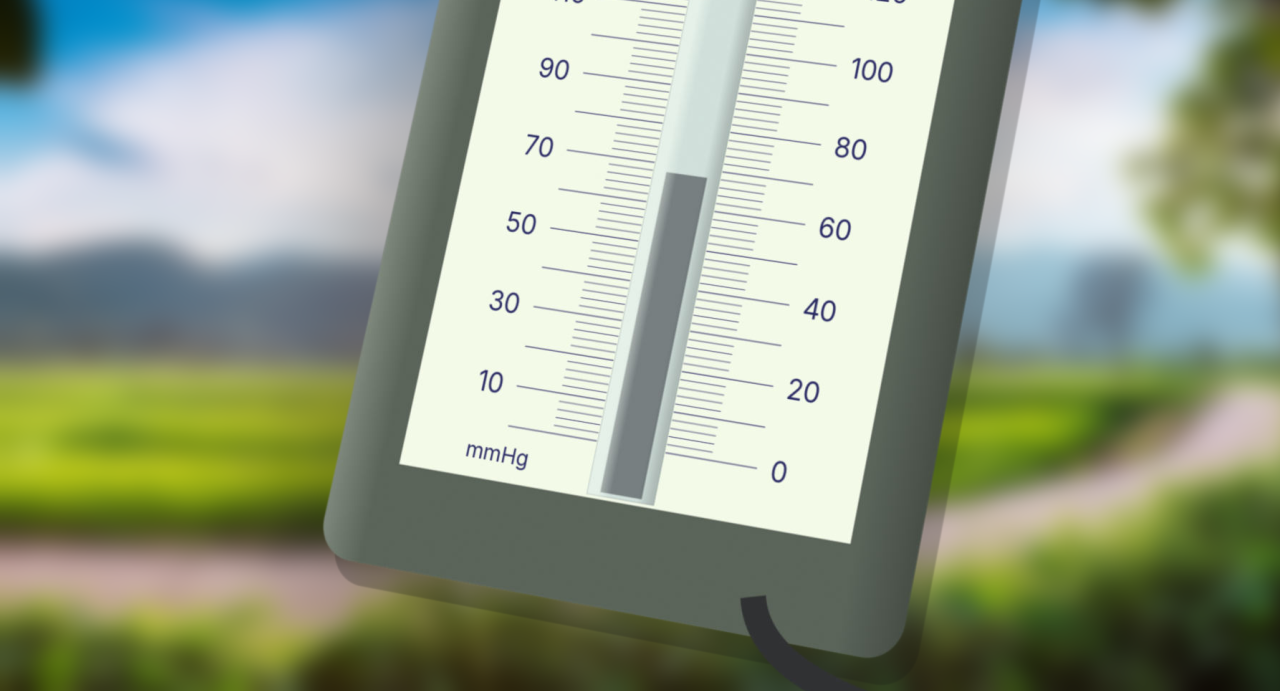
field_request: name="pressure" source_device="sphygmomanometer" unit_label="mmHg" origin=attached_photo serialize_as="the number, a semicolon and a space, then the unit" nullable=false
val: 68; mmHg
